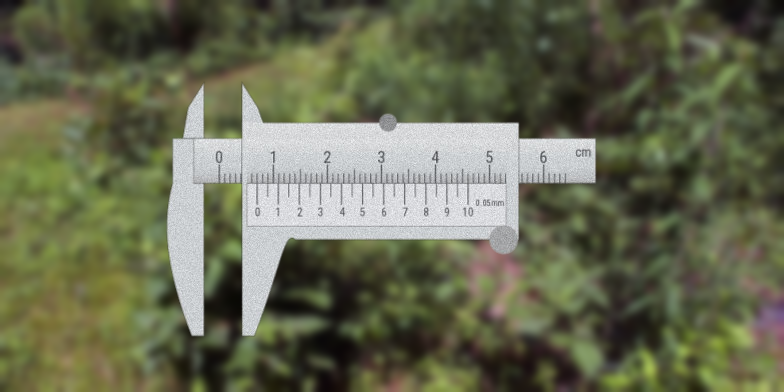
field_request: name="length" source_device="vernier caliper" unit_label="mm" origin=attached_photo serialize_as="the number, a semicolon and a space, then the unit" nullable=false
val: 7.0; mm
